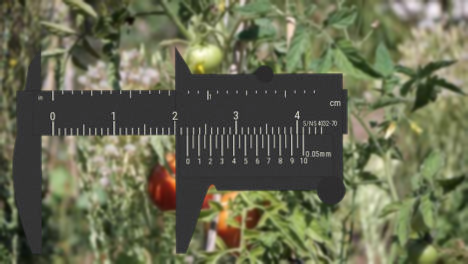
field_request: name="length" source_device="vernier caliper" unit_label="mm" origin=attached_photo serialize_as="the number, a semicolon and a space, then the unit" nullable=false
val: 22.0; mm
